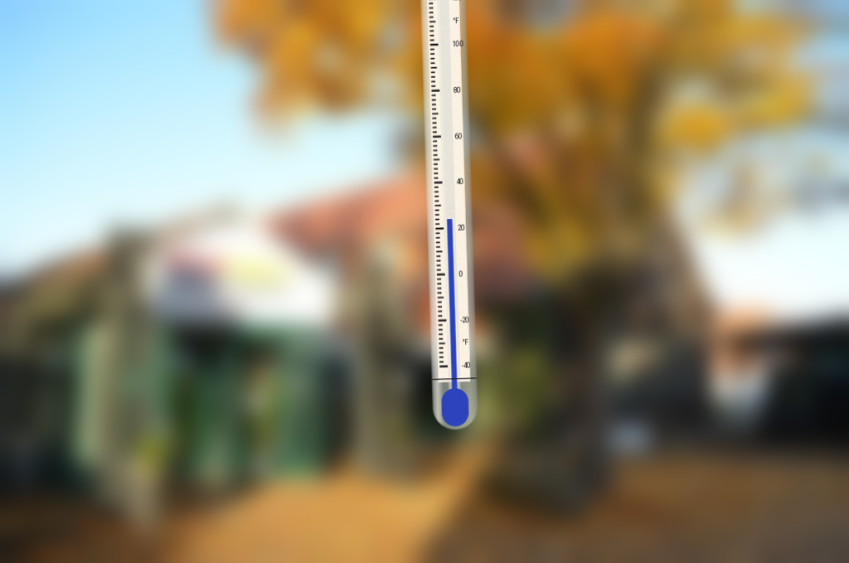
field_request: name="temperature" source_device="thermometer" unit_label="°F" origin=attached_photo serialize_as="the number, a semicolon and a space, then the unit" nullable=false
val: 24; °F
